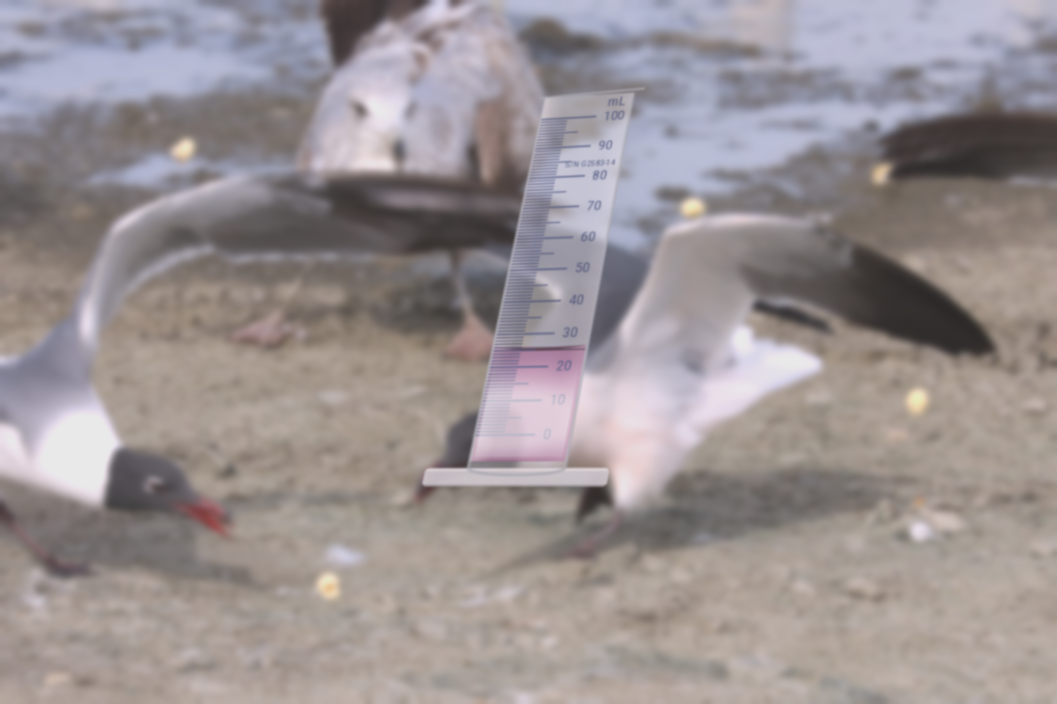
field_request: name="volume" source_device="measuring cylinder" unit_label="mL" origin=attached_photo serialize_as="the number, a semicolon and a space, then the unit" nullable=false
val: 25; mL
